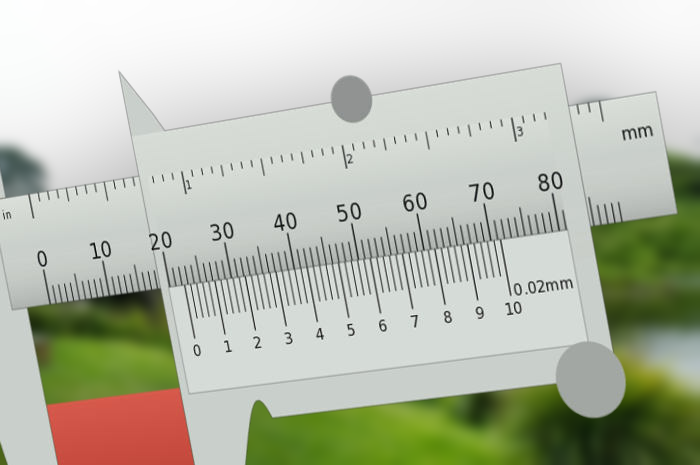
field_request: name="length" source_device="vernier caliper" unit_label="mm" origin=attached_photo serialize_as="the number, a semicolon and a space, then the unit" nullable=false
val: 22.4; mm
